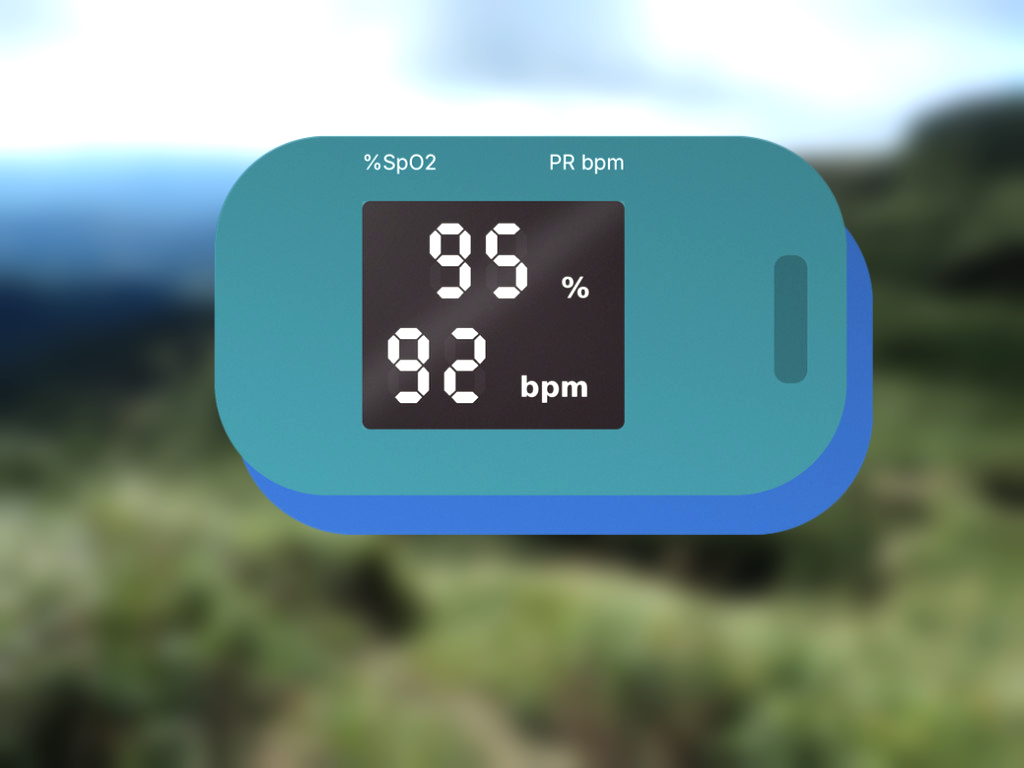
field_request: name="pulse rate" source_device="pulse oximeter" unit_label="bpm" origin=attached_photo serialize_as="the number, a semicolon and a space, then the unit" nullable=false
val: 92; bpm
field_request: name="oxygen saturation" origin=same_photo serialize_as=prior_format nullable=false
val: 95; %
